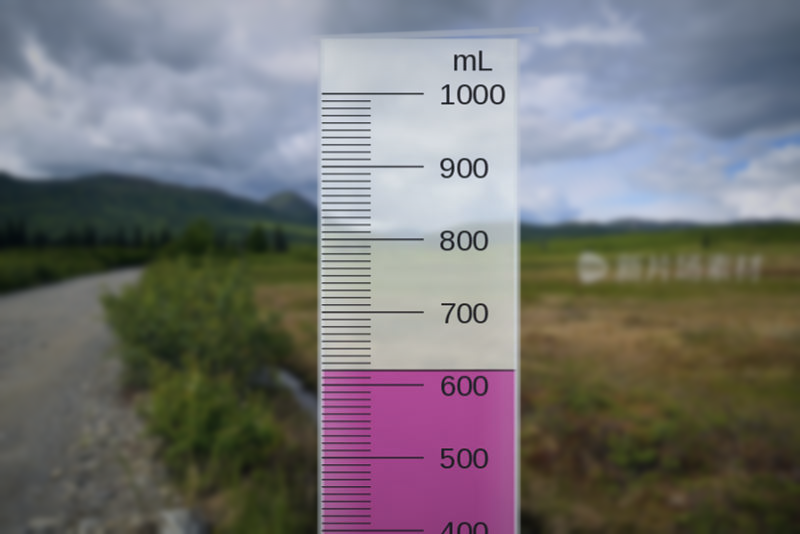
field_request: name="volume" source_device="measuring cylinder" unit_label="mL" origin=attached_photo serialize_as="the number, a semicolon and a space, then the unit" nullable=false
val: 620; mL
